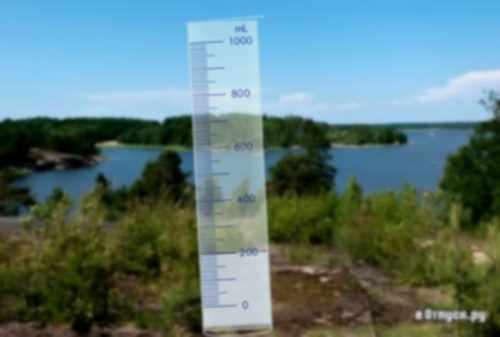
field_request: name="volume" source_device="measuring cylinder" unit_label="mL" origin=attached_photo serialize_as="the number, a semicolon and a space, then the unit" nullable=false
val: 200; mL
